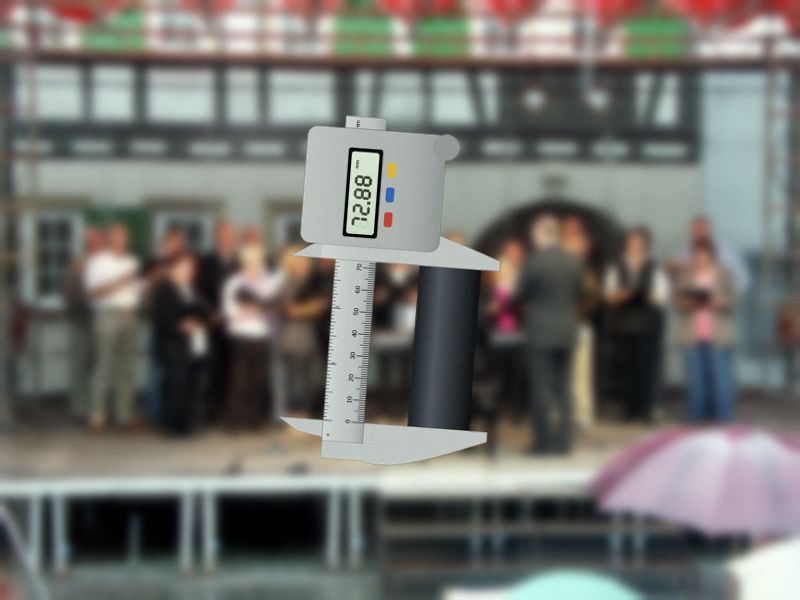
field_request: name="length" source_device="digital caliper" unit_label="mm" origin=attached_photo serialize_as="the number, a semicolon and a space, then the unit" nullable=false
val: 72.88; mm
